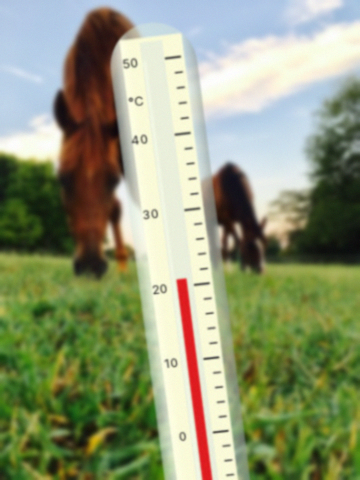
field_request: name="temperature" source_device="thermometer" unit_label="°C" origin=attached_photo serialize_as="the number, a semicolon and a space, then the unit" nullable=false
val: 21; °C
